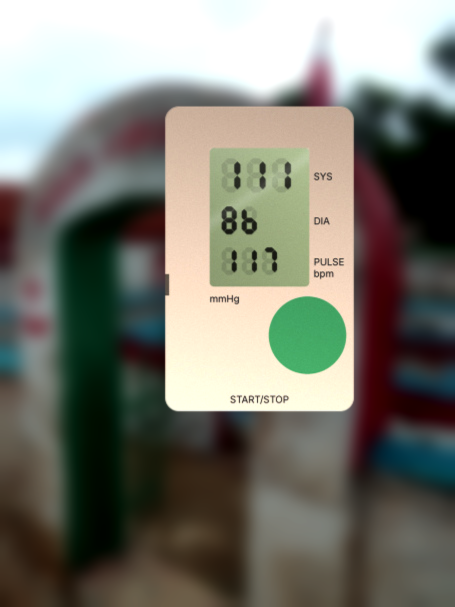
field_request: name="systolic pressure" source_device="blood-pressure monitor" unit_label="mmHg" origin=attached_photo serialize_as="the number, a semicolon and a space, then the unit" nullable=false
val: 111; mmHg
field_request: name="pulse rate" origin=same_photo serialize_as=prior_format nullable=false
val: 117; bpm
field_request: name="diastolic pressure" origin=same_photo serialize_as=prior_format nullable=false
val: 86; mmHg
